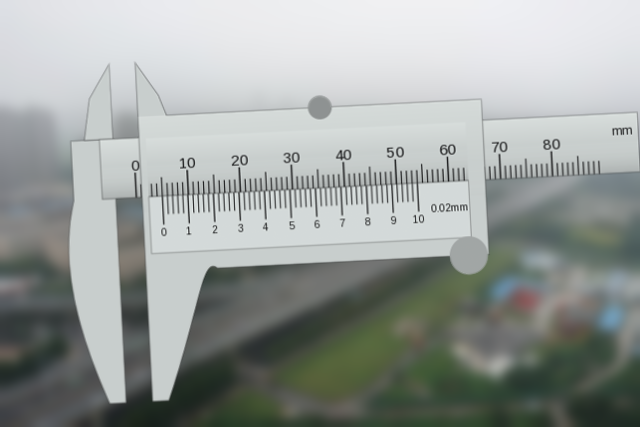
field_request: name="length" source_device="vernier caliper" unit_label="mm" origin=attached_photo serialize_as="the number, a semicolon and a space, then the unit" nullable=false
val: 5.0; mm
